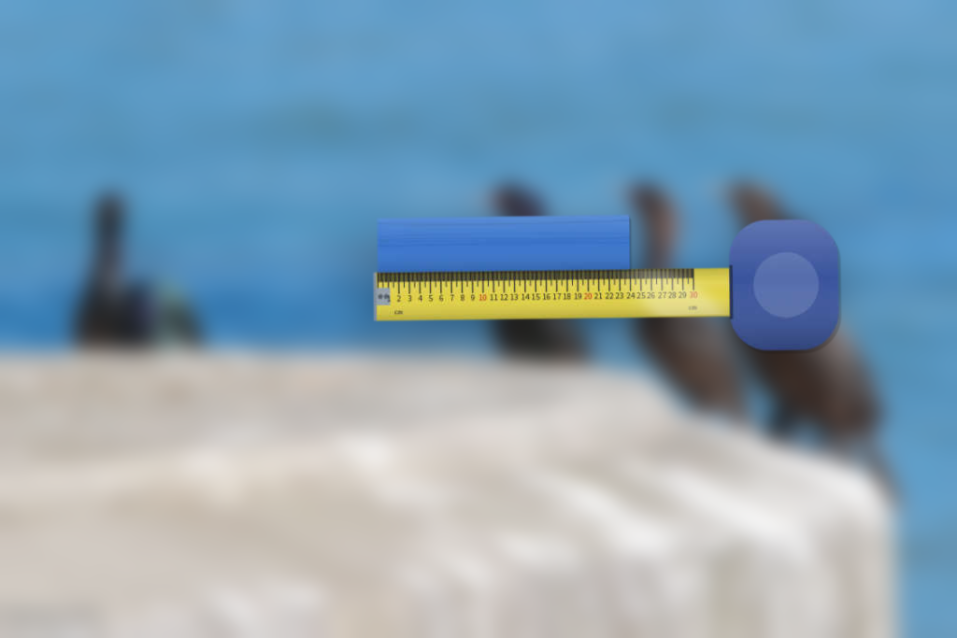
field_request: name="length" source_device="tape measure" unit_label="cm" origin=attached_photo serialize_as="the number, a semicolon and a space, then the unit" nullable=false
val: 24; cm
